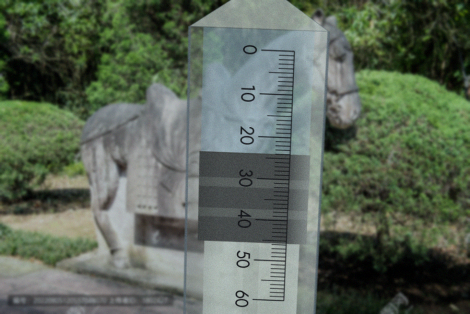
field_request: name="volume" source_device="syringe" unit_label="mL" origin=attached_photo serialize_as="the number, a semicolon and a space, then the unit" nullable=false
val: 24; mL
